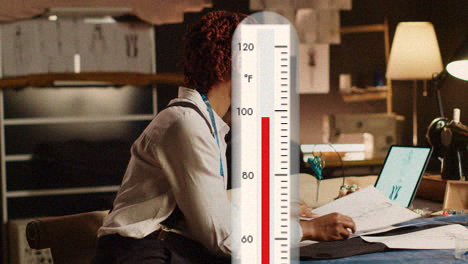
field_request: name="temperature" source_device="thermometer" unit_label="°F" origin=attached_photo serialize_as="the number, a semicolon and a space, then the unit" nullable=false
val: 98; °F
